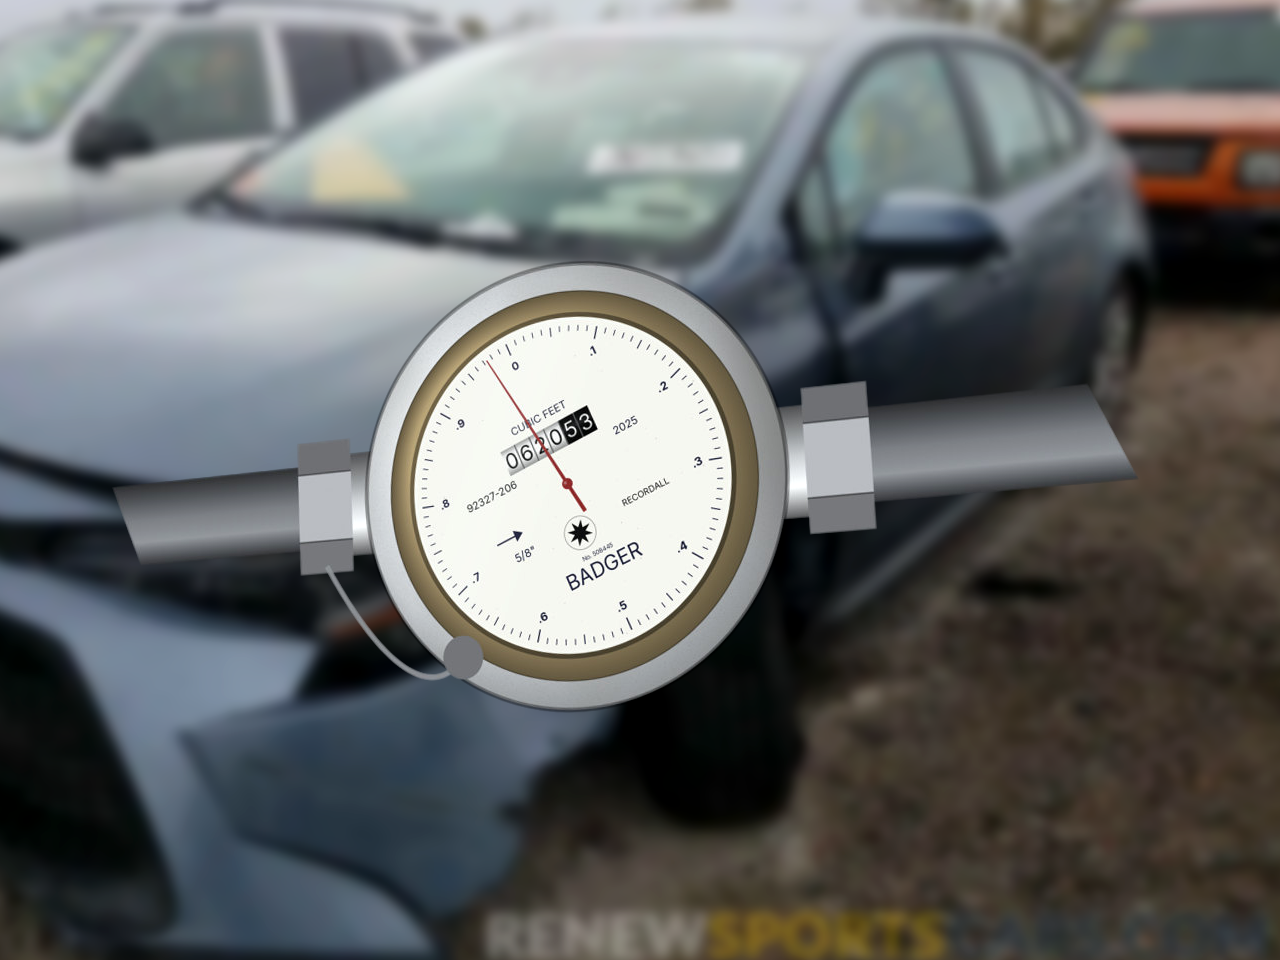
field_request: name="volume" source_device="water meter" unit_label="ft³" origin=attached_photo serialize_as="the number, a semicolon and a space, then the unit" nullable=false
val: 62052.97; ft³
